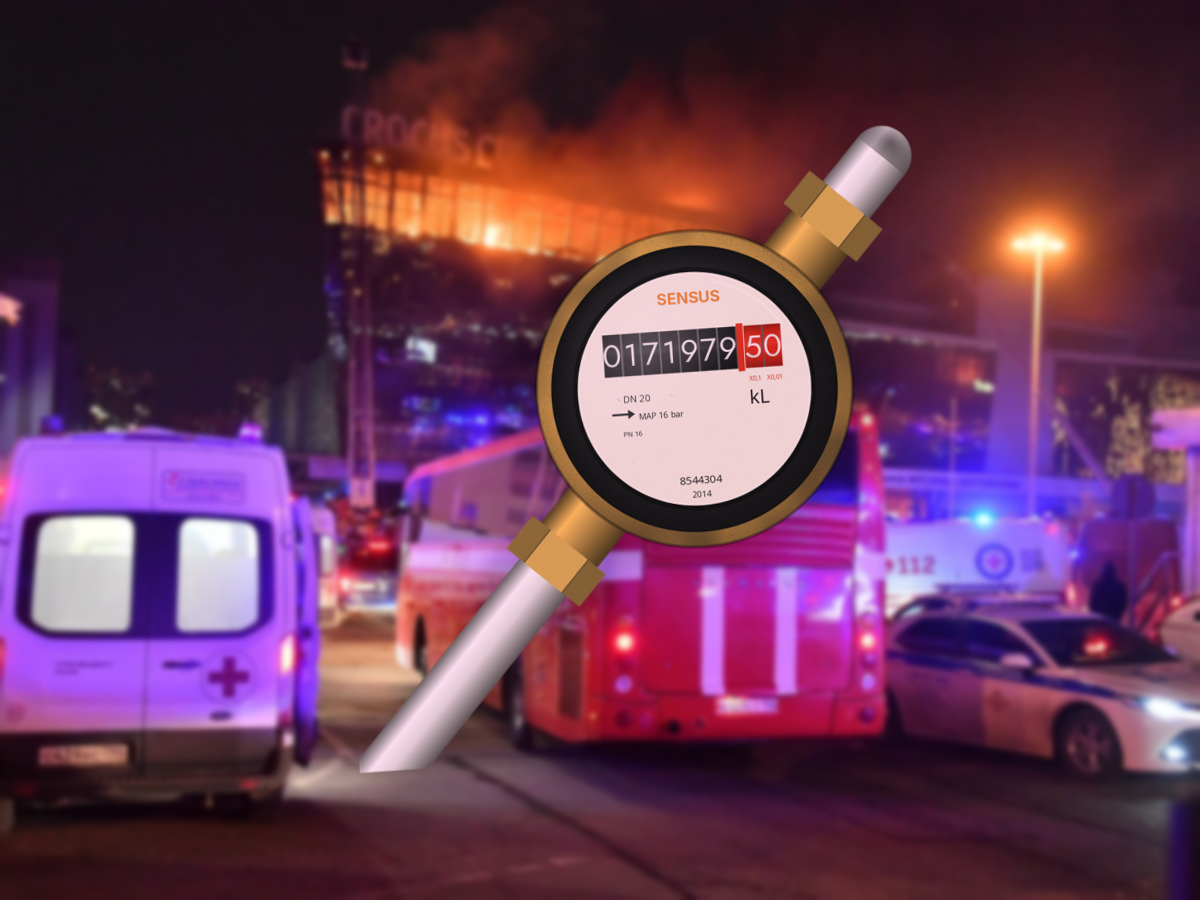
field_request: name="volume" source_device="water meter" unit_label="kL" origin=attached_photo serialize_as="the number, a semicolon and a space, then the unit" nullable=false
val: 171979.50; kL
